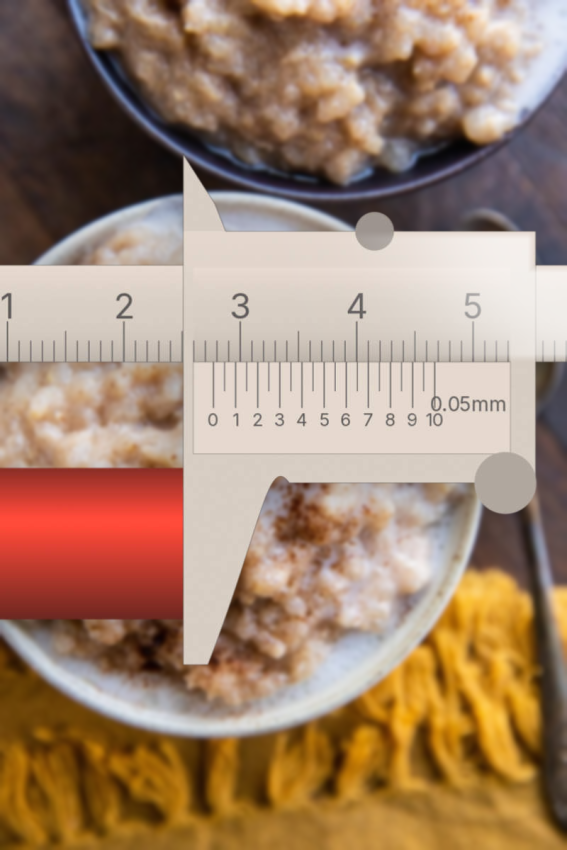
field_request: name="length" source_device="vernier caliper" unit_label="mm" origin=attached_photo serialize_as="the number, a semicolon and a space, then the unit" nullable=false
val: 27.7; mm
